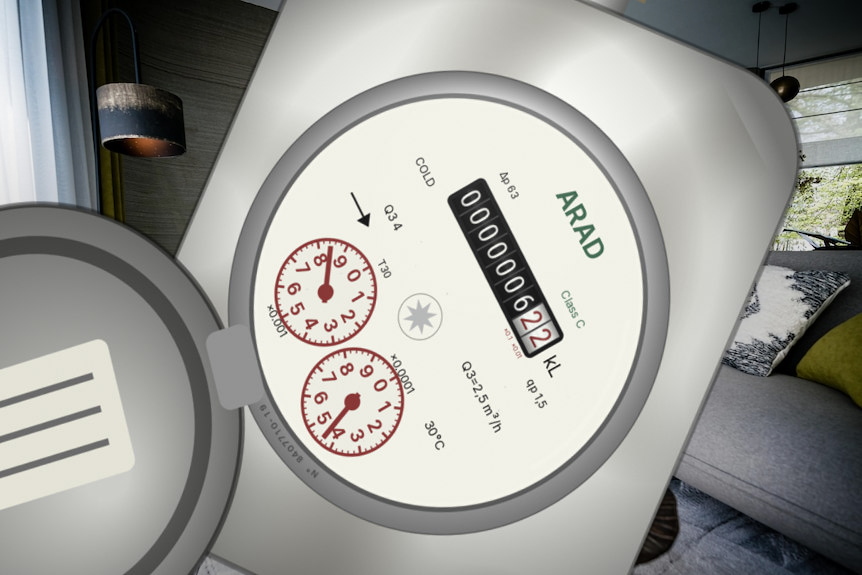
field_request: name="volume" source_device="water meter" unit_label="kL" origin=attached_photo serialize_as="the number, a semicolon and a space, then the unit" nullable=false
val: 6.2284; kL
